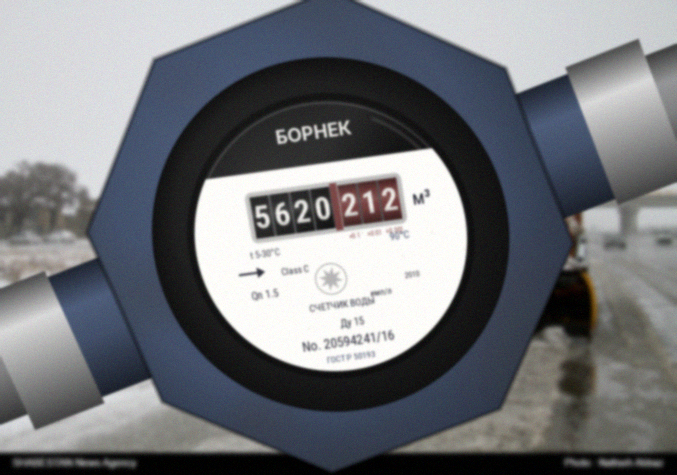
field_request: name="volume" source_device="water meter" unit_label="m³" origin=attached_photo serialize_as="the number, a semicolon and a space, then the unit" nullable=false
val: 5620.212; m³
